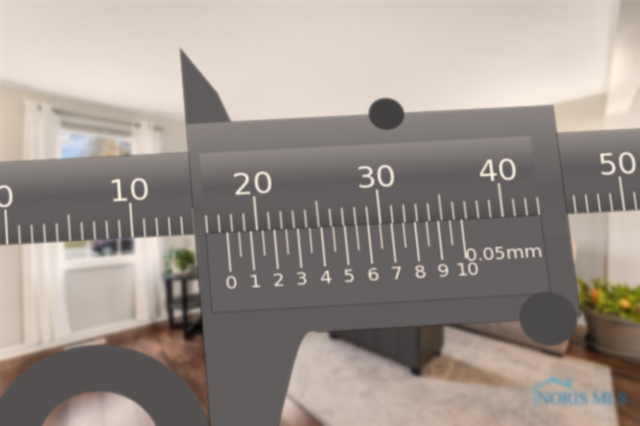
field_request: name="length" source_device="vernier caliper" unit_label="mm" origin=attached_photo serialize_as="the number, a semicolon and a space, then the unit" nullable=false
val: 17.6; mm
